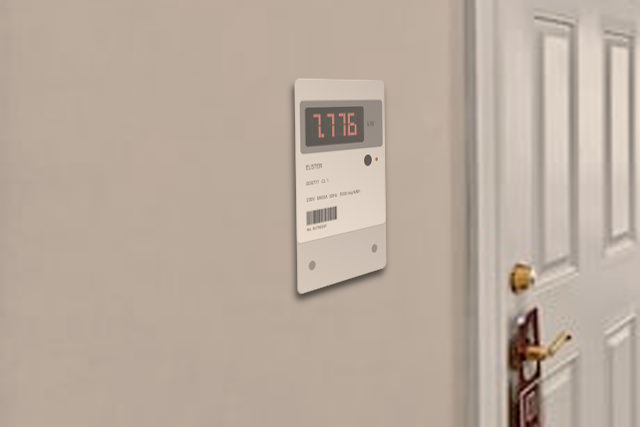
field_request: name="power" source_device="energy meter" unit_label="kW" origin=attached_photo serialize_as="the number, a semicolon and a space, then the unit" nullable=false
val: 7.776; kW
